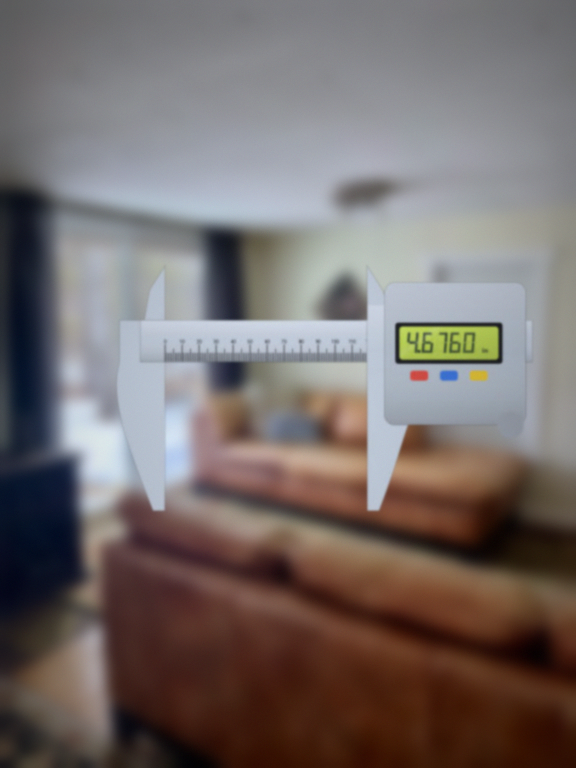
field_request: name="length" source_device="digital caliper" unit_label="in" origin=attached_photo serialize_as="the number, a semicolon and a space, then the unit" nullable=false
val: 4.6760; in
